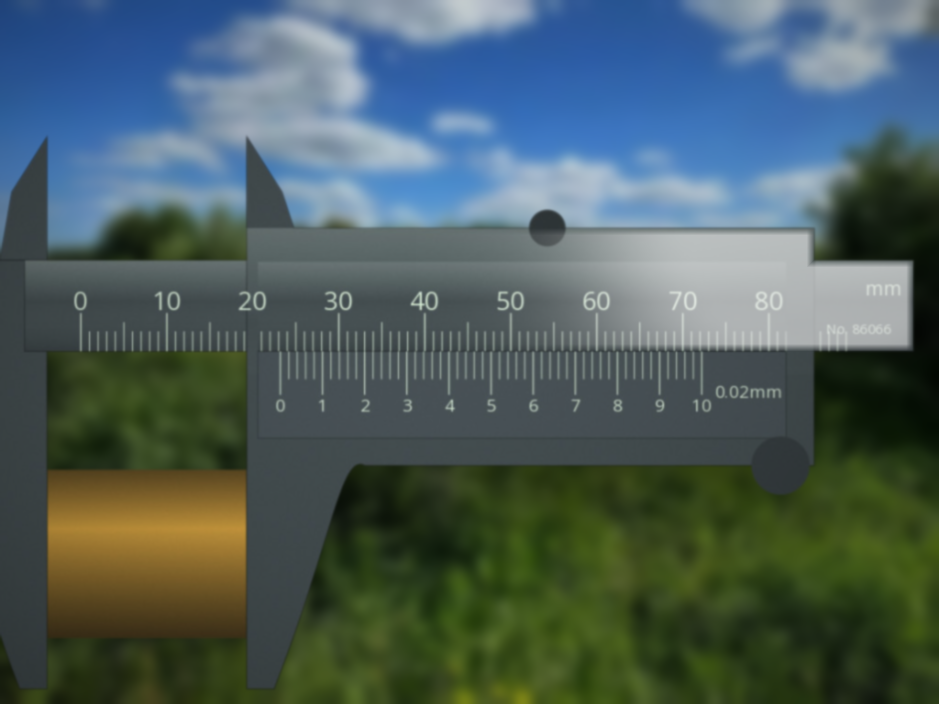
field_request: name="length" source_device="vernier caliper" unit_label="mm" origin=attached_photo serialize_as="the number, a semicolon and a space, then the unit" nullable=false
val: 23.2; mm
